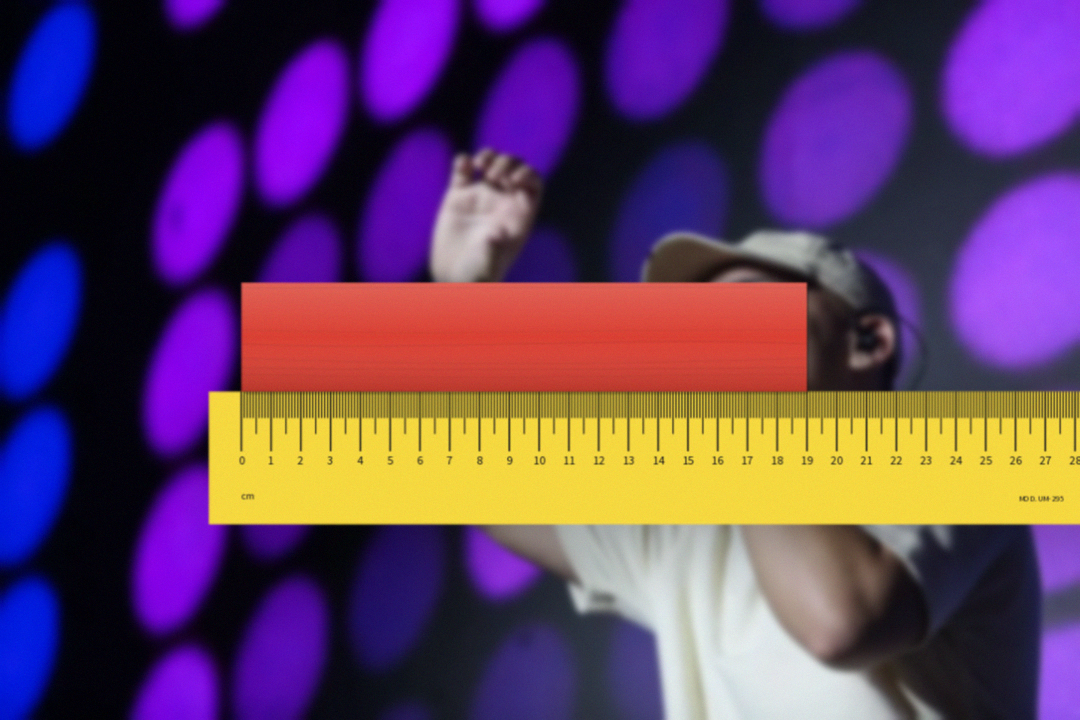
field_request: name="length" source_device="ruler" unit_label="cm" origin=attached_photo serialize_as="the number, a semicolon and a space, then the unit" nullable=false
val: 19; cm
